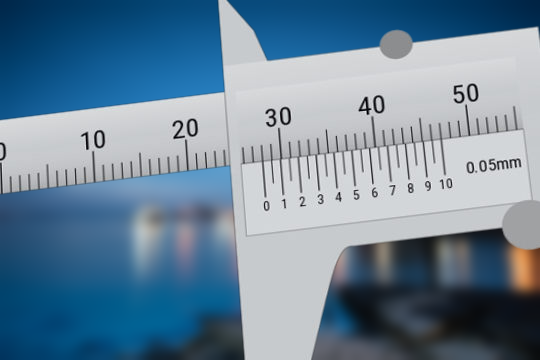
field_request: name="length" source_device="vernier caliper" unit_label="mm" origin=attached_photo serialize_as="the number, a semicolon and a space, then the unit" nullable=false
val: 28.0; mm
